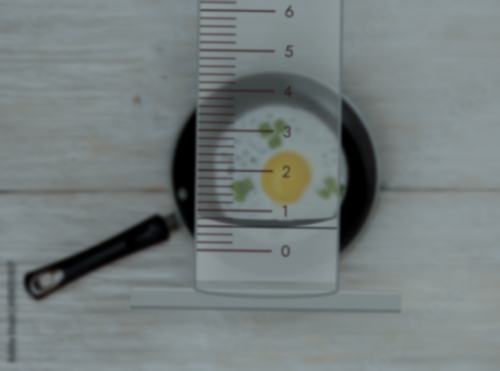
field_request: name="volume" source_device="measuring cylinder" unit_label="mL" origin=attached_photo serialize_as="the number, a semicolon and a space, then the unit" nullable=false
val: 0.6; mL
